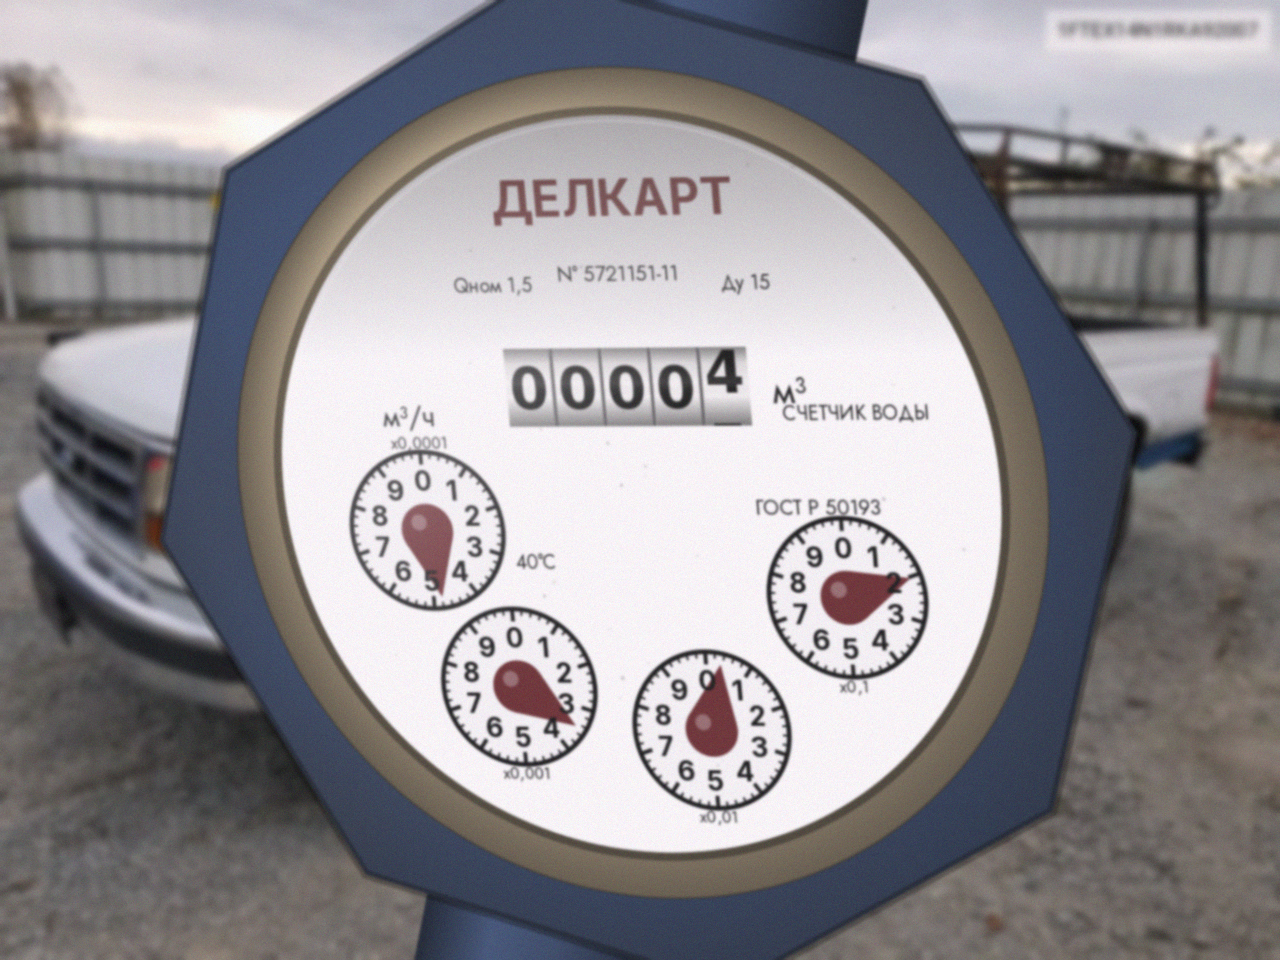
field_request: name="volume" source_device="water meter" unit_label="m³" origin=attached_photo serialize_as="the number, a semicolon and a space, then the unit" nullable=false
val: 4.2034; m³
